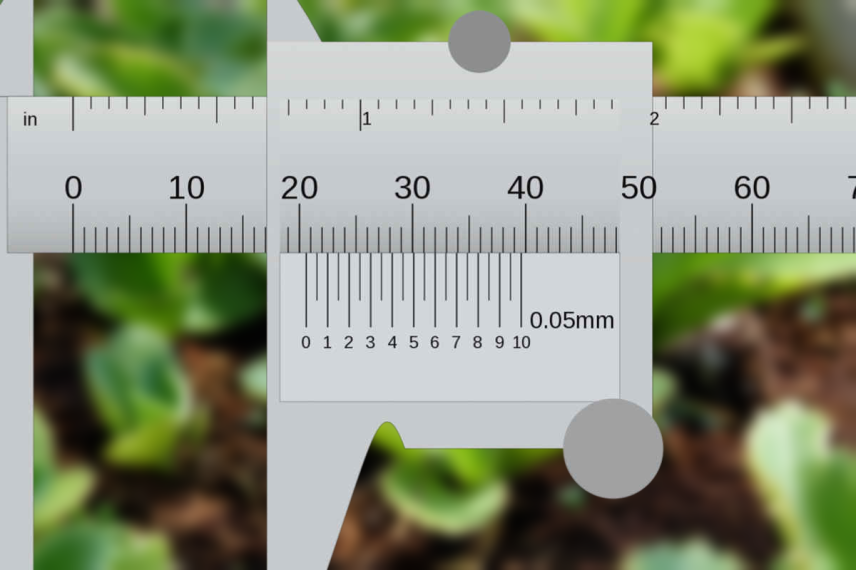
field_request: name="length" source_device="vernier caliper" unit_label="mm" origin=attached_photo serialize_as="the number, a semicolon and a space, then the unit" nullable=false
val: 20.6; mm
